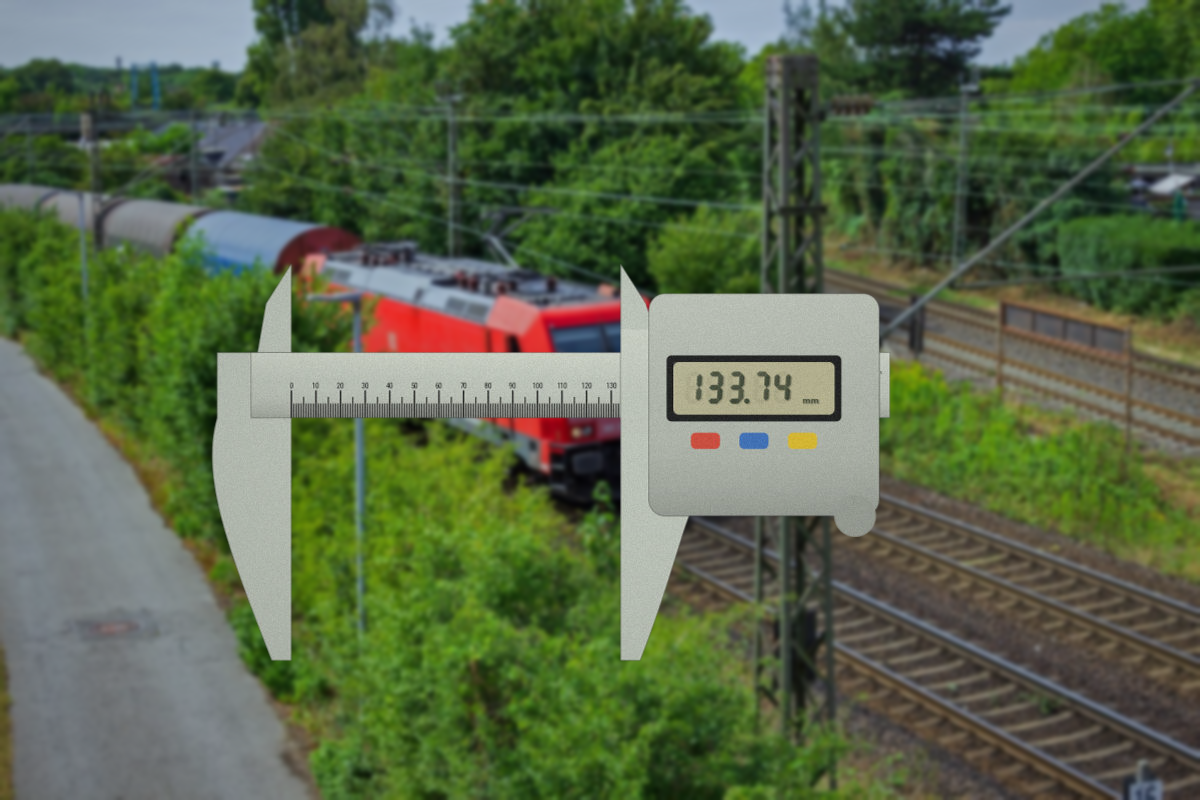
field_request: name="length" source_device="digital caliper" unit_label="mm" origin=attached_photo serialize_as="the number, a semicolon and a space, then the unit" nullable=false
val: 133.74; mm
